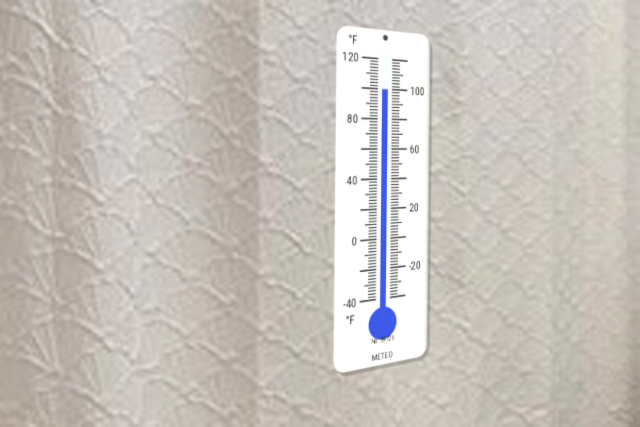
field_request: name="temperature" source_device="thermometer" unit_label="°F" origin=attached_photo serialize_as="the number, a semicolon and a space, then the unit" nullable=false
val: 100; °F
